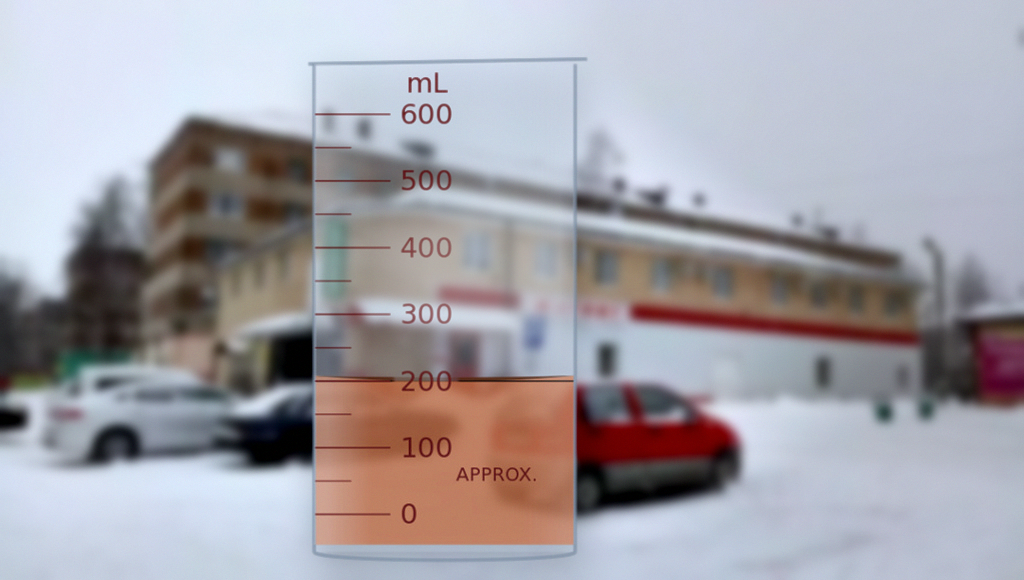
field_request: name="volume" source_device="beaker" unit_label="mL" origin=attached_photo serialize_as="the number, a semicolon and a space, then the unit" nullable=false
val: 200; mL
